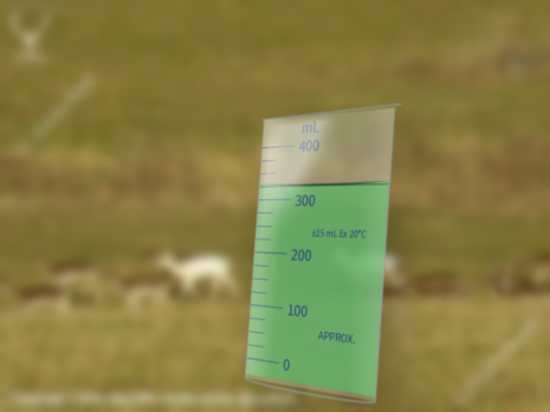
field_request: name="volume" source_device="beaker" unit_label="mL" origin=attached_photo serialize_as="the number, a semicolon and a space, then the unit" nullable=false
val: 325; mL
